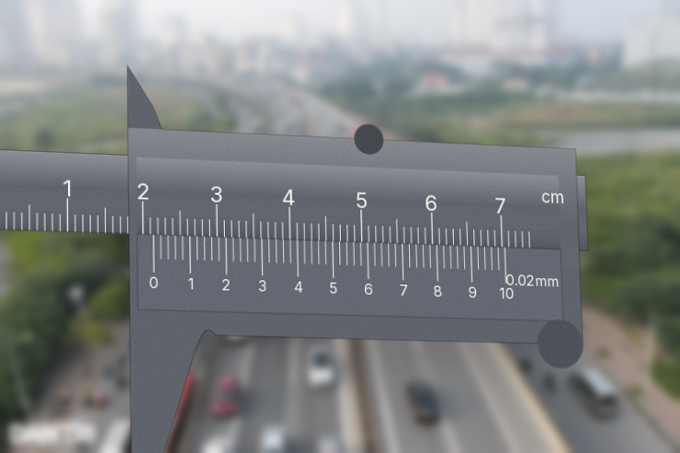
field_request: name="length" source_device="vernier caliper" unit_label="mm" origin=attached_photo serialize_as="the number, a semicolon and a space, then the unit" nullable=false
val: 21.4; mm
